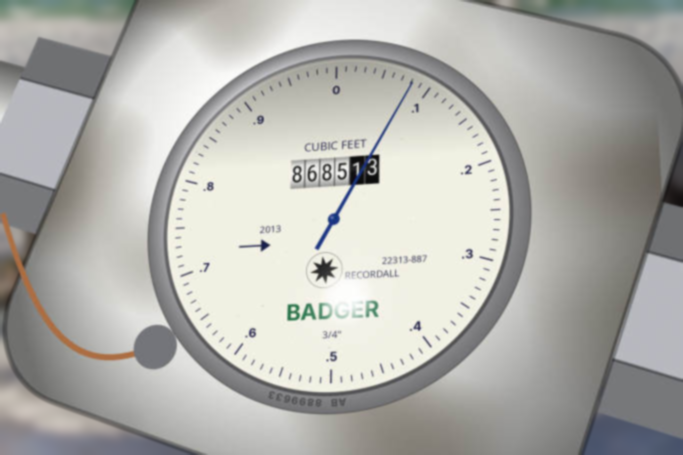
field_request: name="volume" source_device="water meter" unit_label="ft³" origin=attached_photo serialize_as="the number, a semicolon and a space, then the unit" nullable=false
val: 868513.08; ft³
